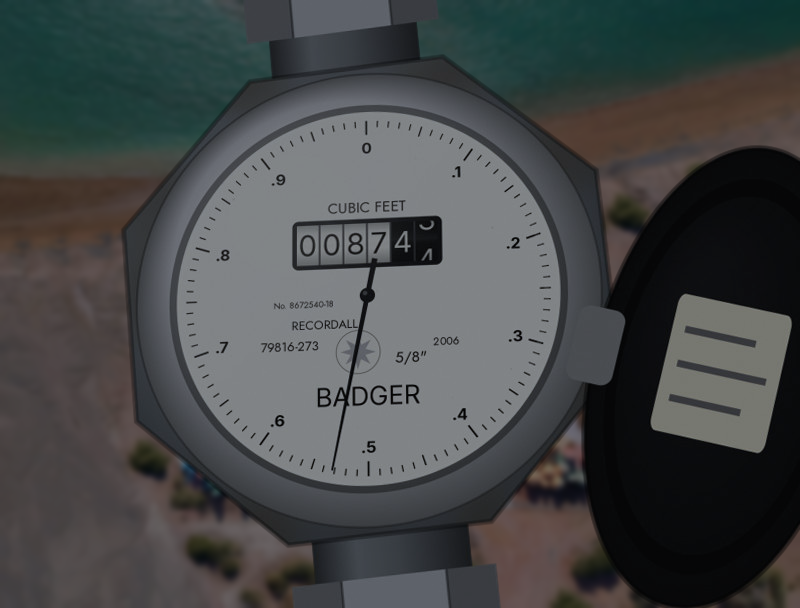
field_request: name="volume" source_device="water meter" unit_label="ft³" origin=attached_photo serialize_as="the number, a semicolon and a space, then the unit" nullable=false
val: 8743.53; ft³
